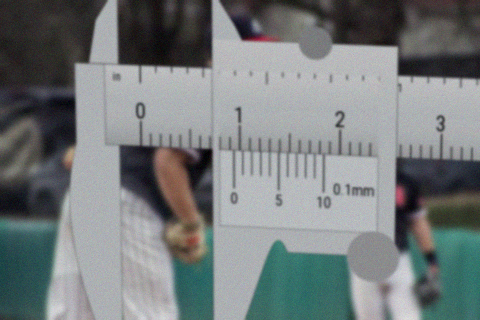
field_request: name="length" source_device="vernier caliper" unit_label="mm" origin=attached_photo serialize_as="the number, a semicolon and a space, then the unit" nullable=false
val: 9.4; mm
